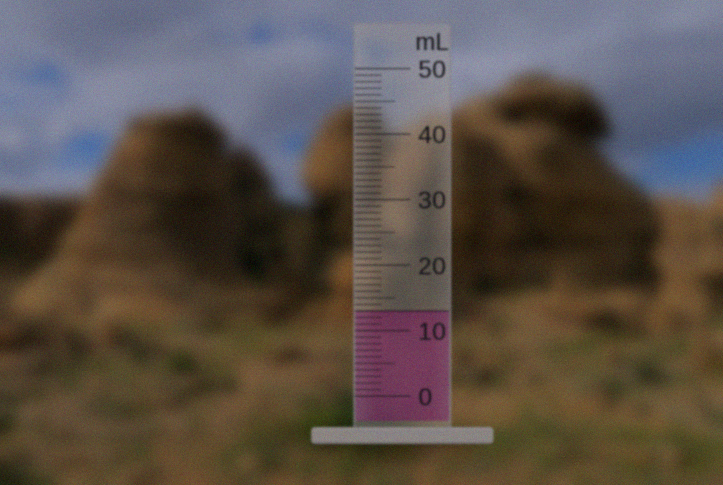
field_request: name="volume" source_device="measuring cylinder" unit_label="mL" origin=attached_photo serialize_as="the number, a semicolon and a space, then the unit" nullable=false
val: 13; mL
